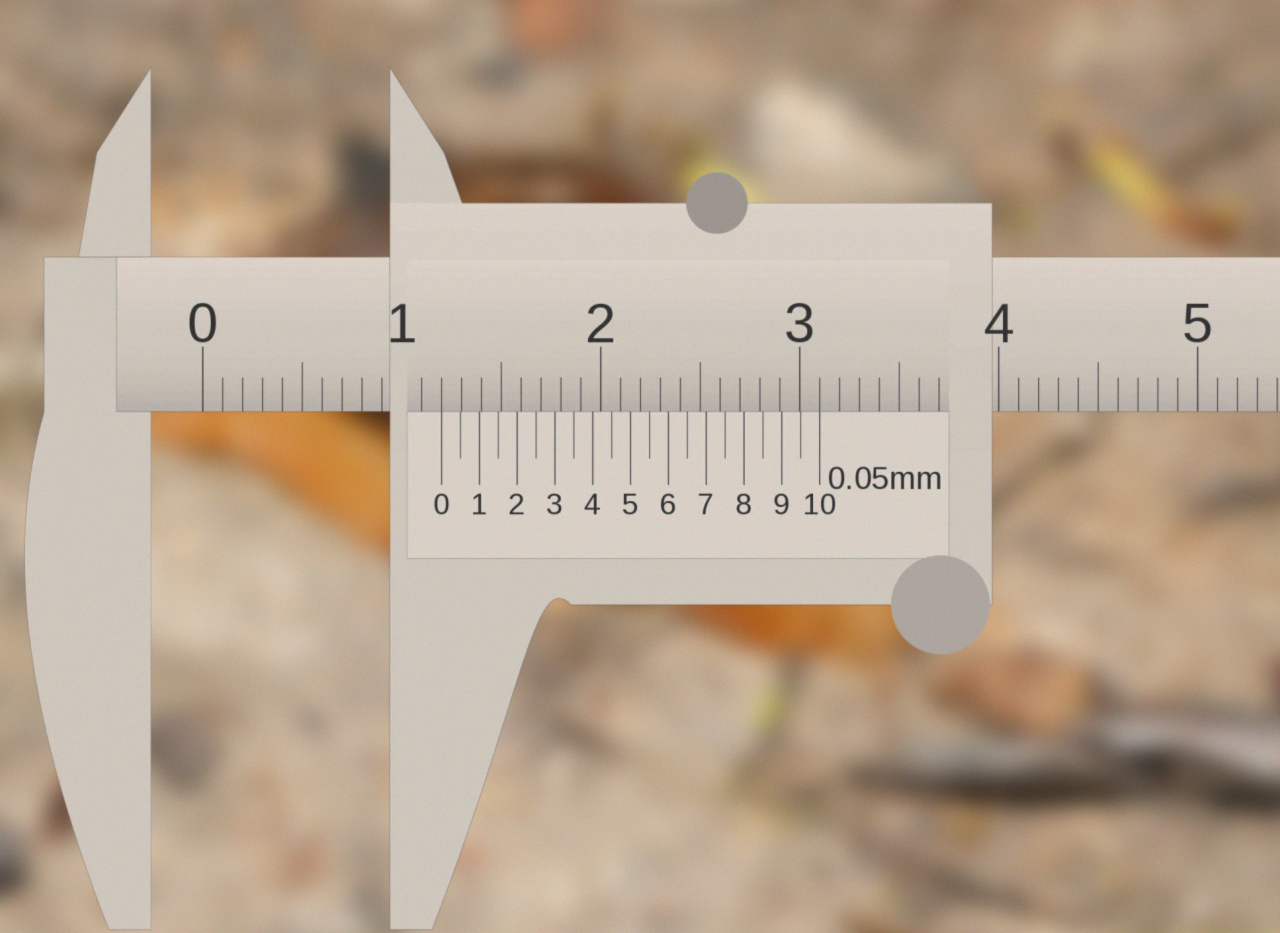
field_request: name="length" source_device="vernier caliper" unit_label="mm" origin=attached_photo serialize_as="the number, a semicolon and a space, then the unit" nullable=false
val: 12.0; mm
